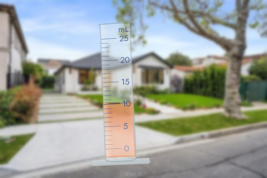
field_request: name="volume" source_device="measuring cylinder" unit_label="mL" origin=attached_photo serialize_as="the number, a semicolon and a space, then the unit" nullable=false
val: 10; mL
